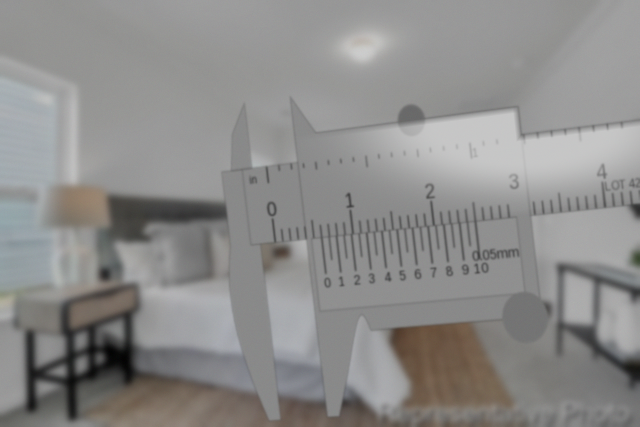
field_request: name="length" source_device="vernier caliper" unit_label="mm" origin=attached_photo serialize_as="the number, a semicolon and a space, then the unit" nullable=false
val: 6.0; mm
